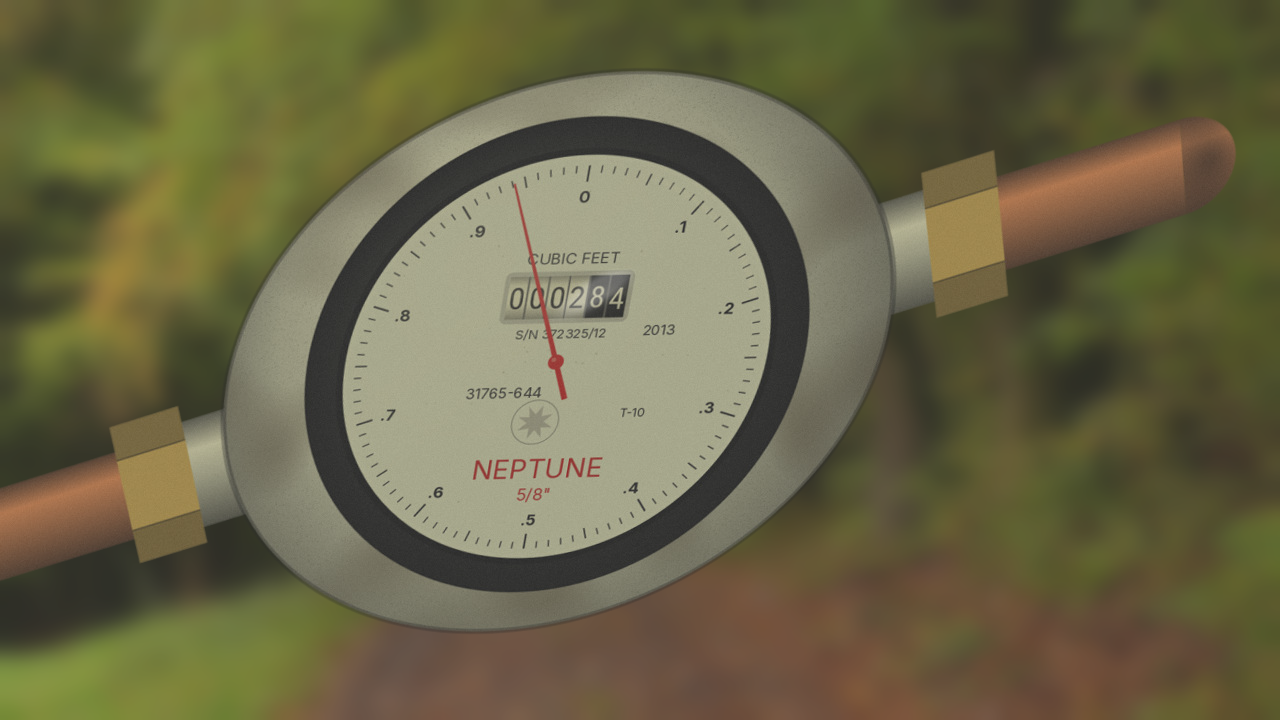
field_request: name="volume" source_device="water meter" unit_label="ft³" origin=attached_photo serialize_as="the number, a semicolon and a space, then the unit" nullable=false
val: 283.94; ft³
